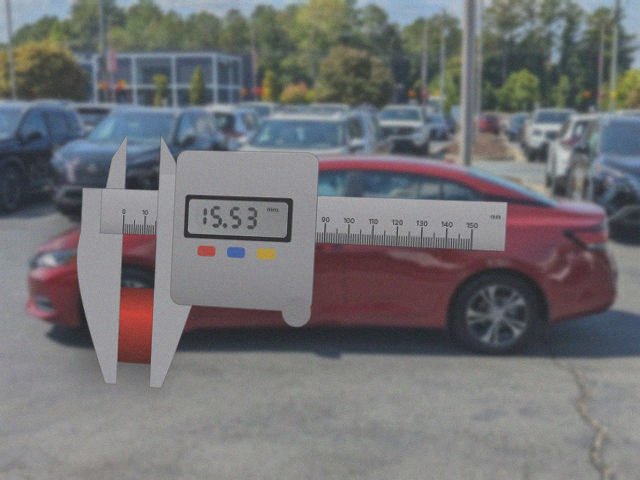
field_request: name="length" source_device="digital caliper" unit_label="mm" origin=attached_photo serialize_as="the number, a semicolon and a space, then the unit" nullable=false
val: 15.53; mm
